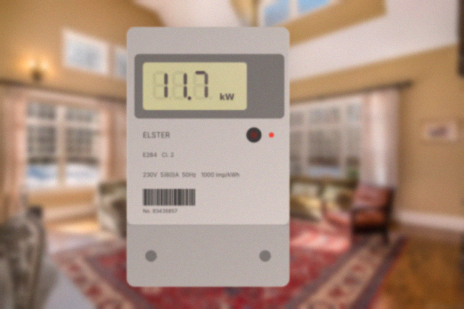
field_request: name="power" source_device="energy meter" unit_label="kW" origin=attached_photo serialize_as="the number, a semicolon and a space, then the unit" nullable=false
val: 11.7; kW
